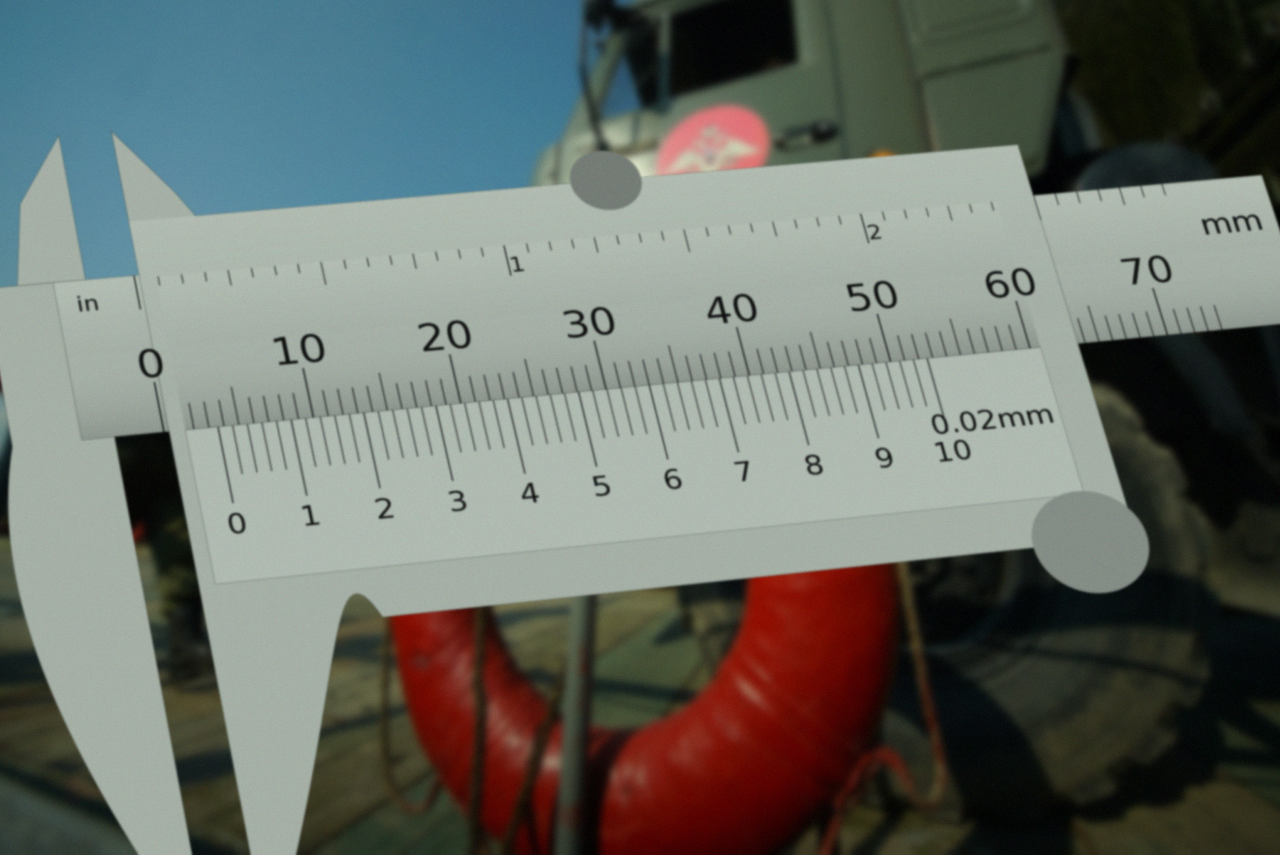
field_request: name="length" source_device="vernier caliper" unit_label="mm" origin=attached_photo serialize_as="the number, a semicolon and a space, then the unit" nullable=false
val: 3.6; mm
